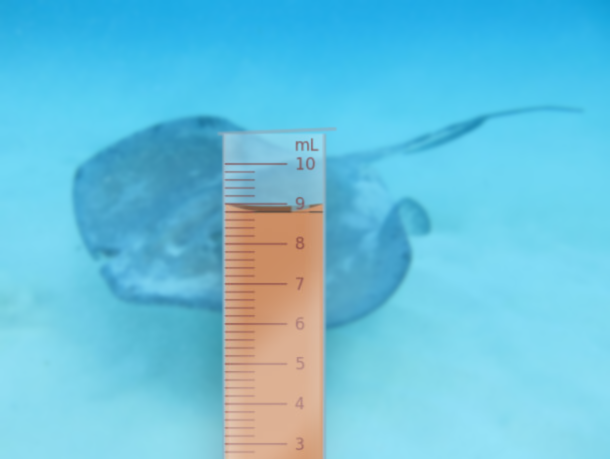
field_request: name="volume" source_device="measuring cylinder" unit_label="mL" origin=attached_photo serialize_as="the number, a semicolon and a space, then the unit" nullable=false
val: 8.8; mL
